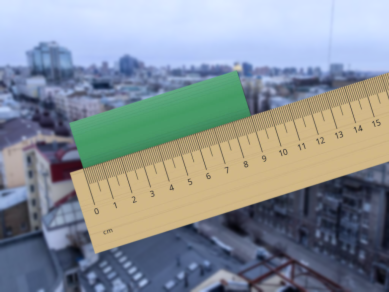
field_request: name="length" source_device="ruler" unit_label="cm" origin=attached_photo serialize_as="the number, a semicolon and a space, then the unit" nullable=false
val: 9; cm
